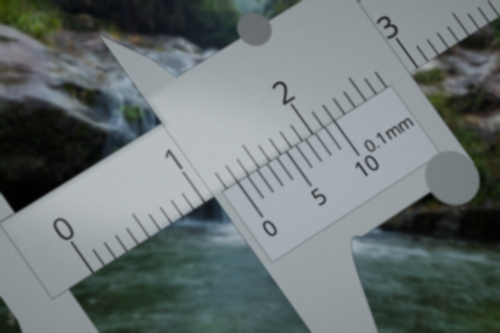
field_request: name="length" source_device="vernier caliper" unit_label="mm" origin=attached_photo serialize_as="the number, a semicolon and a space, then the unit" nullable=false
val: 13.0; mm
